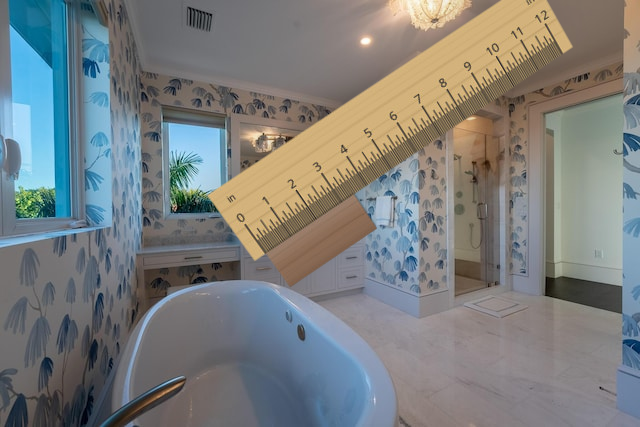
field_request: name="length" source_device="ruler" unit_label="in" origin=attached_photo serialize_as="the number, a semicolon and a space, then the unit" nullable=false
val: 3.5; in
